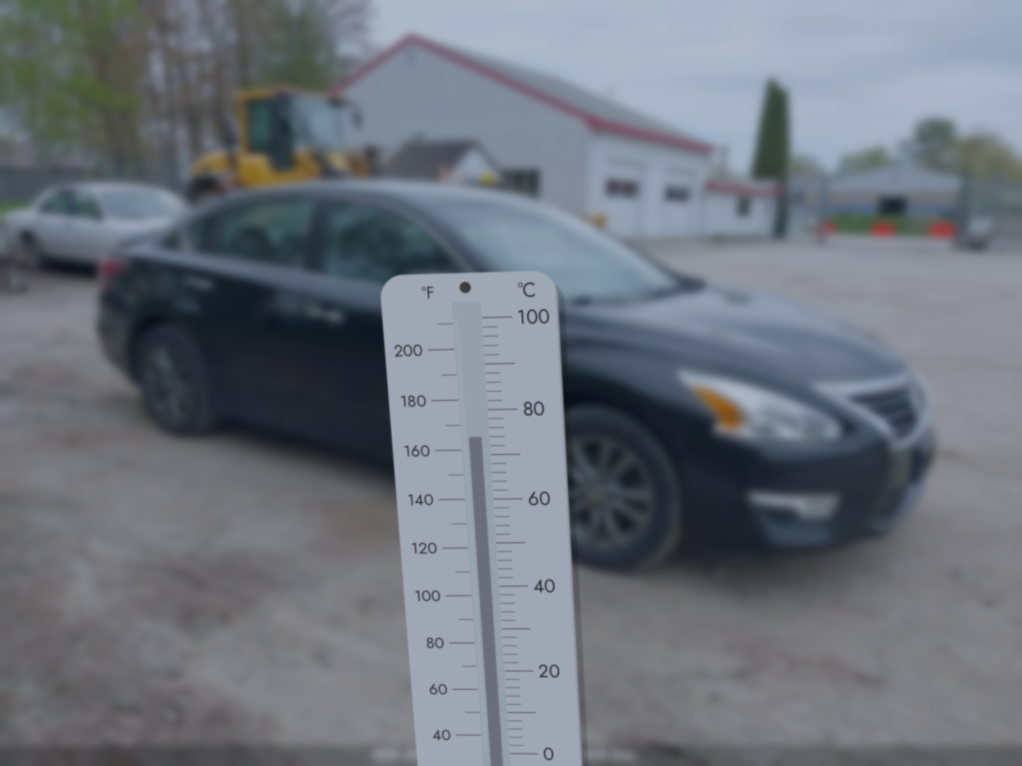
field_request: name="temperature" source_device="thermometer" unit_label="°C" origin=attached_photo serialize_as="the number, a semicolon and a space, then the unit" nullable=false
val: 74; °C
